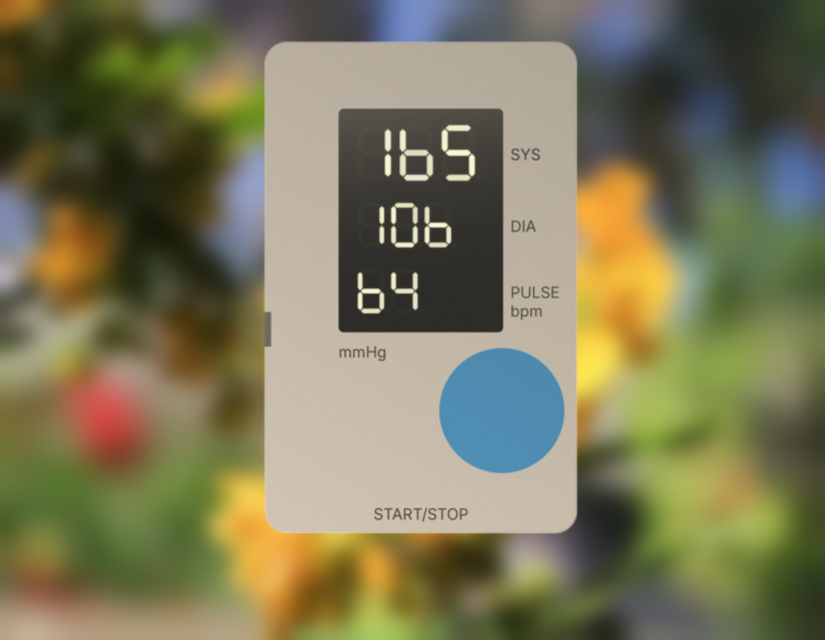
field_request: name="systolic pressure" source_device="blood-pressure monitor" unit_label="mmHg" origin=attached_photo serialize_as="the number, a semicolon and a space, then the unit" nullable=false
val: 165; mmHg
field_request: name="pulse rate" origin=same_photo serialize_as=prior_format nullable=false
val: 64; bpm
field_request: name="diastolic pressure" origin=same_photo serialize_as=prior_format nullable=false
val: 106; mmHg
